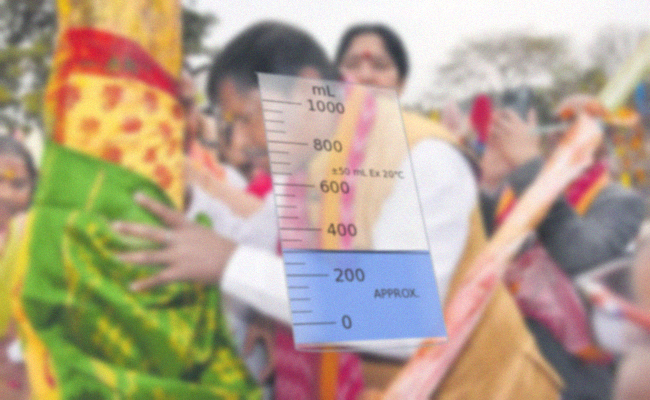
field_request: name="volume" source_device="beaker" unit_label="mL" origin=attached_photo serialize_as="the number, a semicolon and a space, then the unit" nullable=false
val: 300; mL
